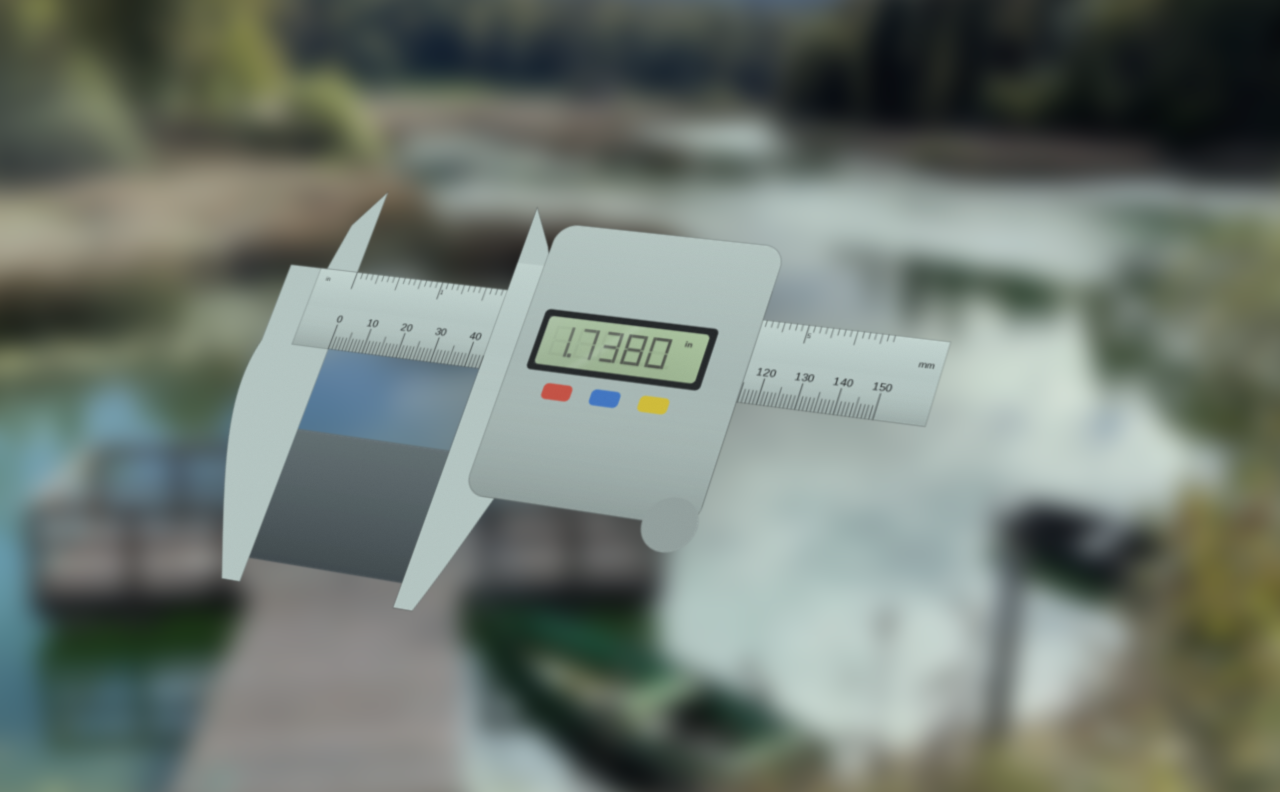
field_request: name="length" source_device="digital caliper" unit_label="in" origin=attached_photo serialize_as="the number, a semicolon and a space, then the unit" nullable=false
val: 1.7380; in
